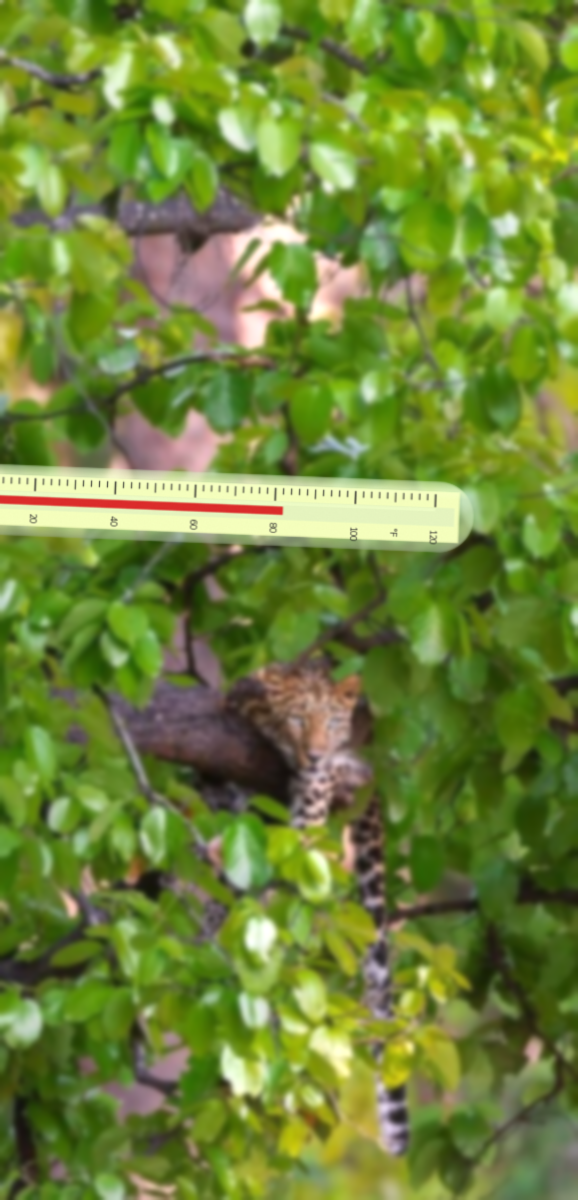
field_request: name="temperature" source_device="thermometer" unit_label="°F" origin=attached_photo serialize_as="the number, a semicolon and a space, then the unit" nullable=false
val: 82; °F
